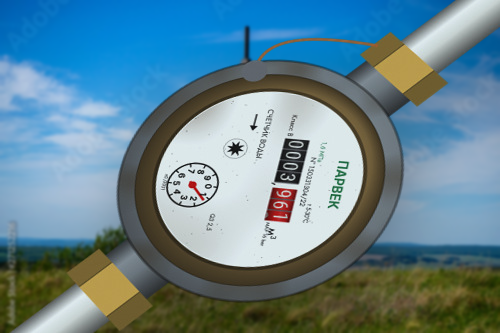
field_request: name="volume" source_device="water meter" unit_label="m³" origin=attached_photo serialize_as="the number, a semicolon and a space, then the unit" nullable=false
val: 3.9611; m³
